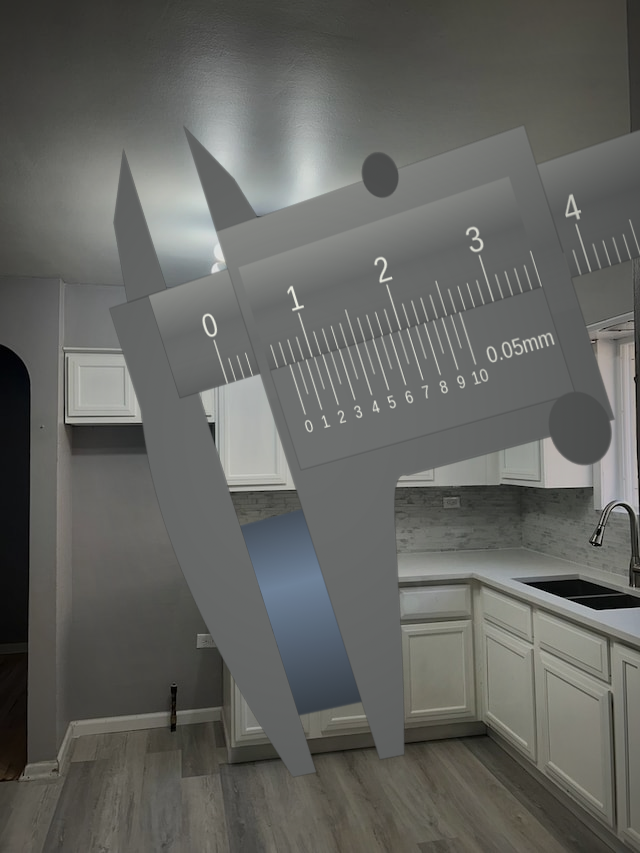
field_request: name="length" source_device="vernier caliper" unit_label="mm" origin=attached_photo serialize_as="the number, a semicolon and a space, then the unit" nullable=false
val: 7.4; mm
